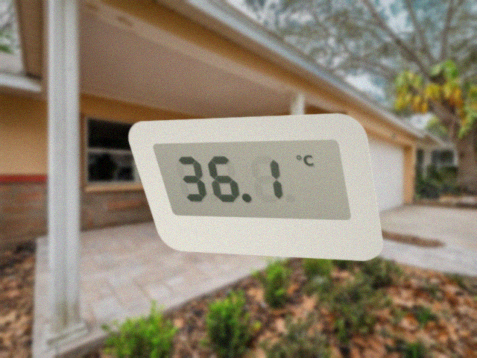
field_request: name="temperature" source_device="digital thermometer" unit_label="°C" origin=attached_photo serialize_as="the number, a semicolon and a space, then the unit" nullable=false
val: 36.1; °C
